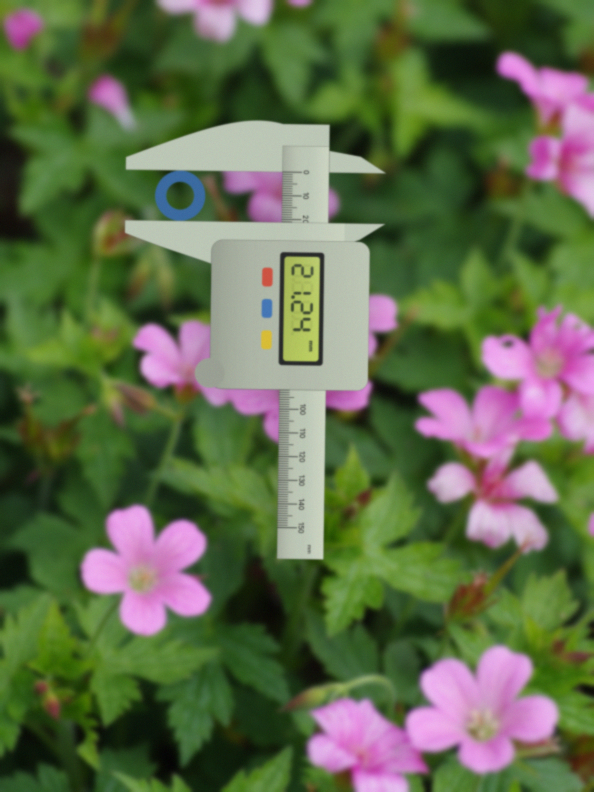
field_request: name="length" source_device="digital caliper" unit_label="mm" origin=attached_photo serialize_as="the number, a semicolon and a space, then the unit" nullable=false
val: 21.24; mm
